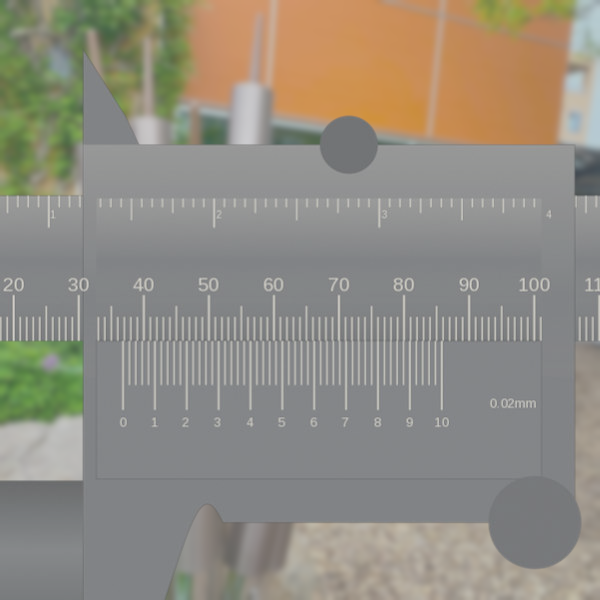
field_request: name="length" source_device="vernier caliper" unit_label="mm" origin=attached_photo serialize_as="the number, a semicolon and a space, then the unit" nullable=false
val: 36.8; mm
